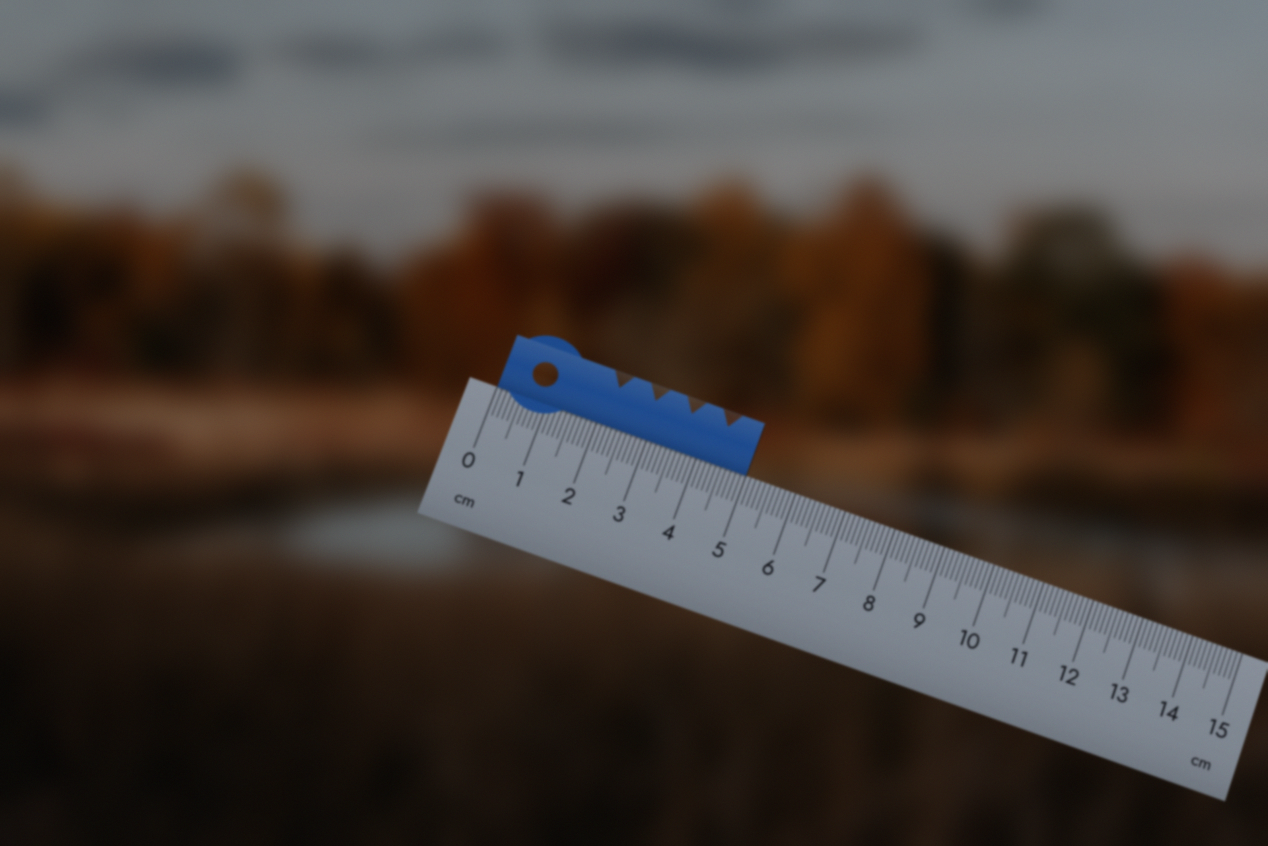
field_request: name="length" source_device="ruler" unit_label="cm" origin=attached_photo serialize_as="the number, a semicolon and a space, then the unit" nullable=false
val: 5; cm
